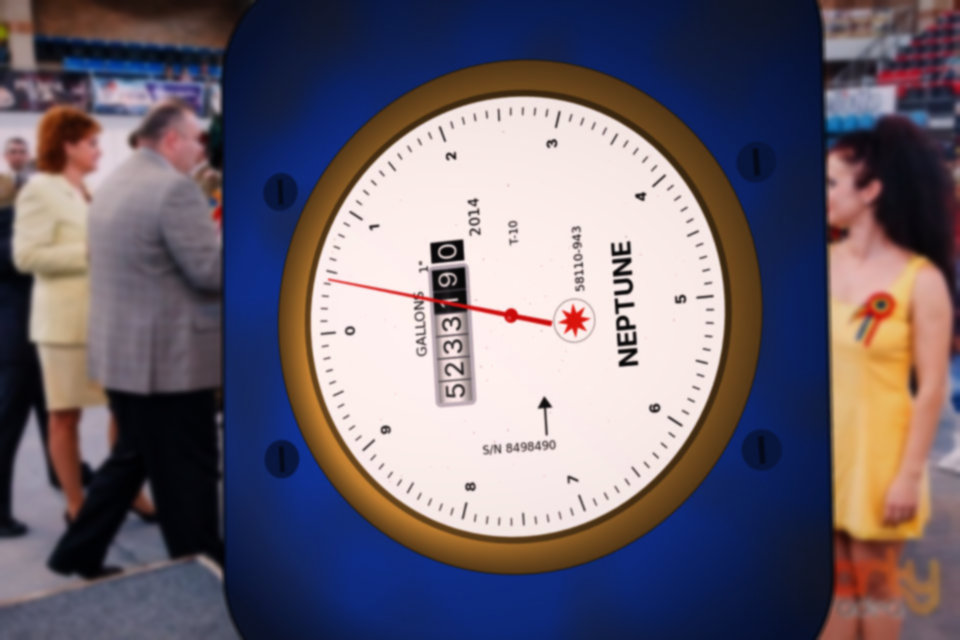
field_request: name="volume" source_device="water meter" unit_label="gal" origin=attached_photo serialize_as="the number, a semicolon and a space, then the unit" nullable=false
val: 5233190.4; gal
